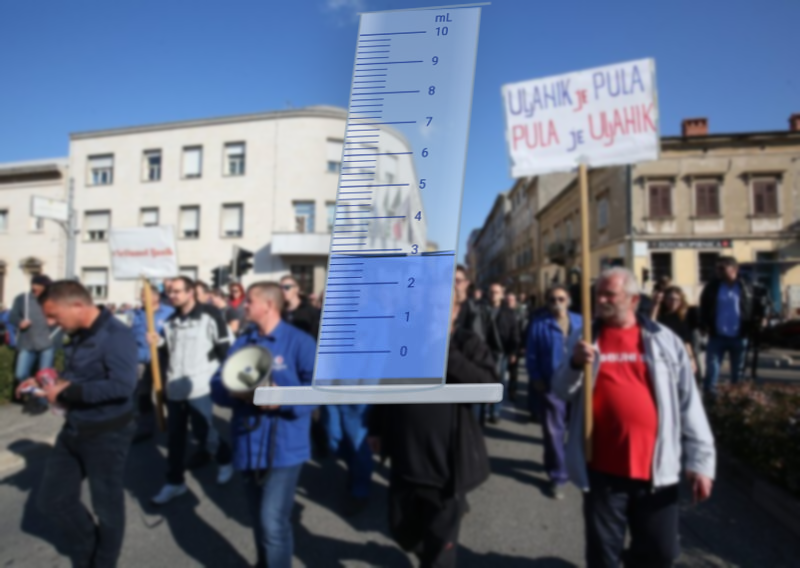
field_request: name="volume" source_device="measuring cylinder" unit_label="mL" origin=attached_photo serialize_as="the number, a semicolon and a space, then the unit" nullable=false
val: 2.8; mL
